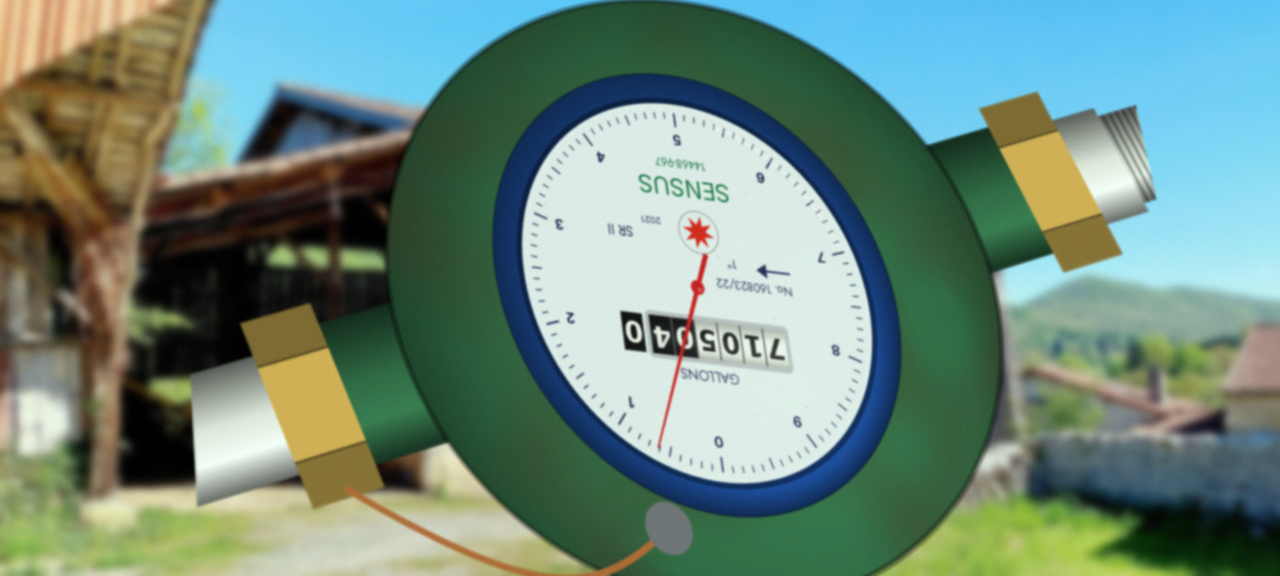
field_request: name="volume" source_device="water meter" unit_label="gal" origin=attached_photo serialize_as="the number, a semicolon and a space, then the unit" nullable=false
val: 7105040.6; gal
